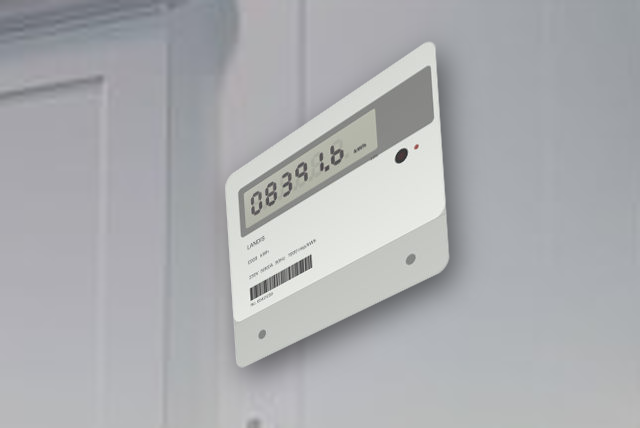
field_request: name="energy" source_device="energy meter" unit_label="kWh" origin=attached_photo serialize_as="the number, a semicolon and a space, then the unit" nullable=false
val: 8391.6; kWh
